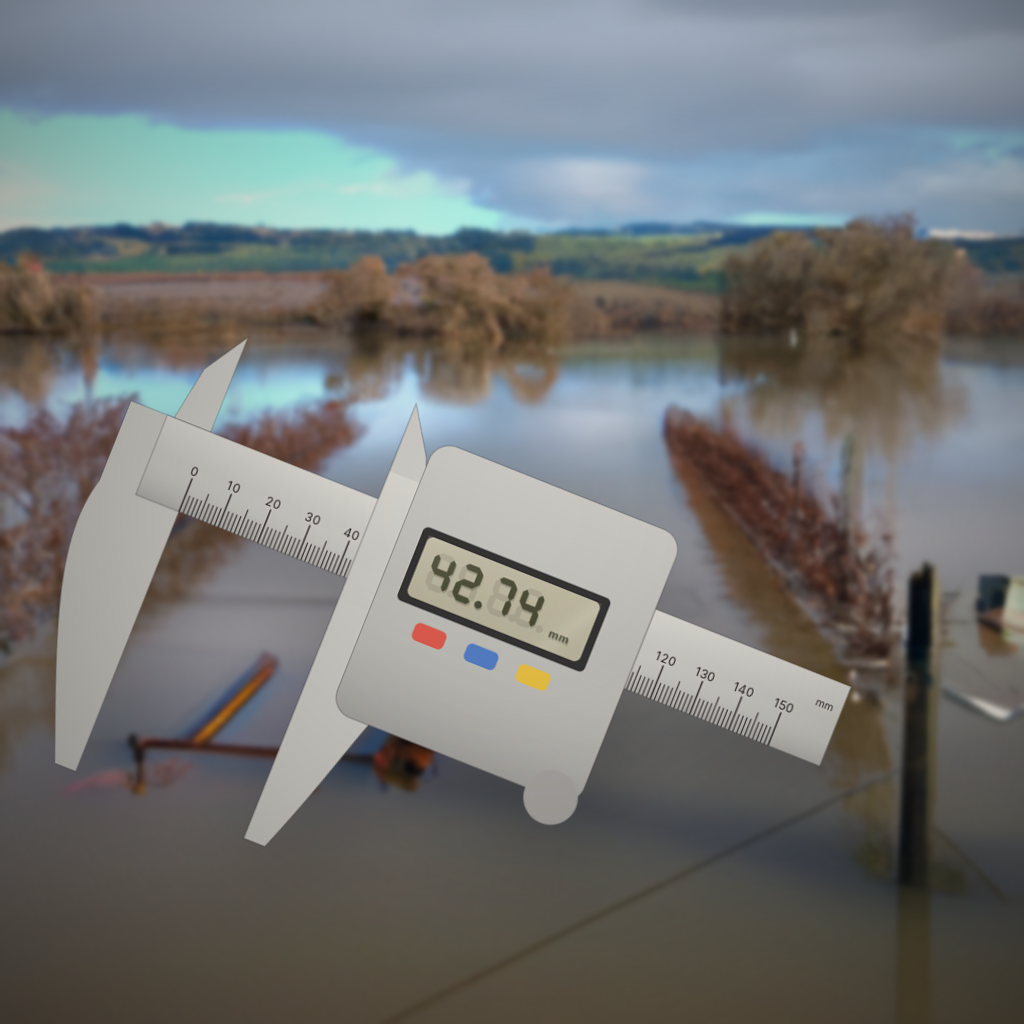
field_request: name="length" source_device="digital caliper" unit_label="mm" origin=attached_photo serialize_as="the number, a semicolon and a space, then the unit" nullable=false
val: 42.74; mm
